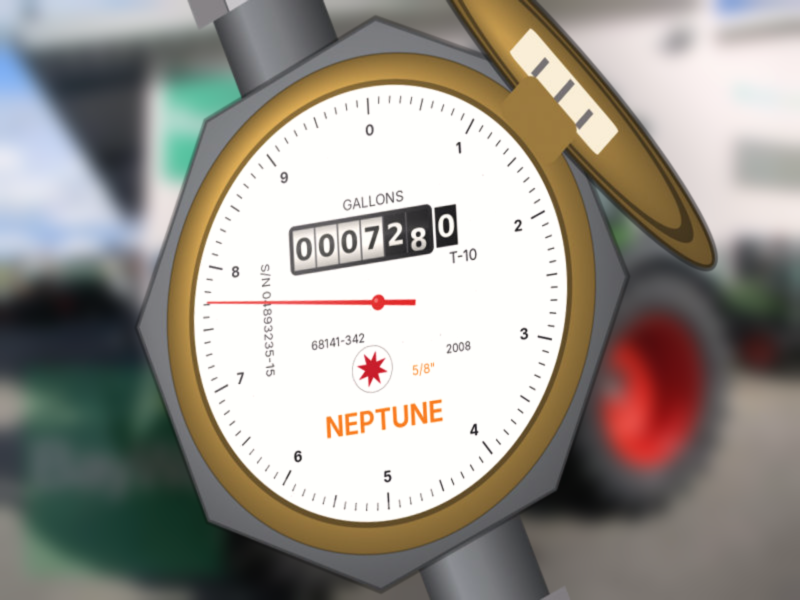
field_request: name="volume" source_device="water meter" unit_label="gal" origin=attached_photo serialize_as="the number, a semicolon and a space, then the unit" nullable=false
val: 7277.7; gal
